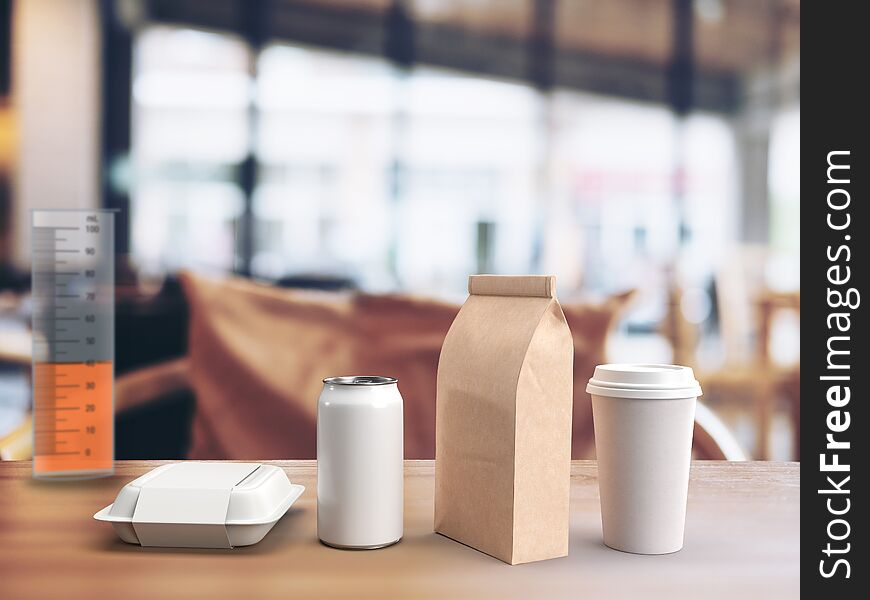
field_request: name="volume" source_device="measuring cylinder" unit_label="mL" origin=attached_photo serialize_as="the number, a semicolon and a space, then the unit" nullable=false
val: 40; mL
